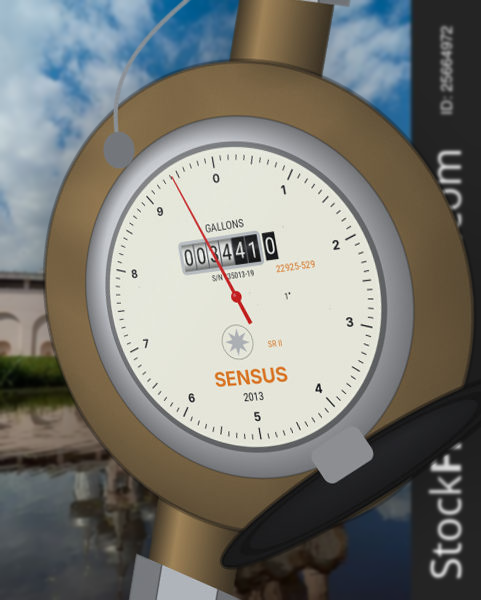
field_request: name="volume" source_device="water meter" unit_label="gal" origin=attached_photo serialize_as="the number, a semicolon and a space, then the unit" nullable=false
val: 34409.4; gal
